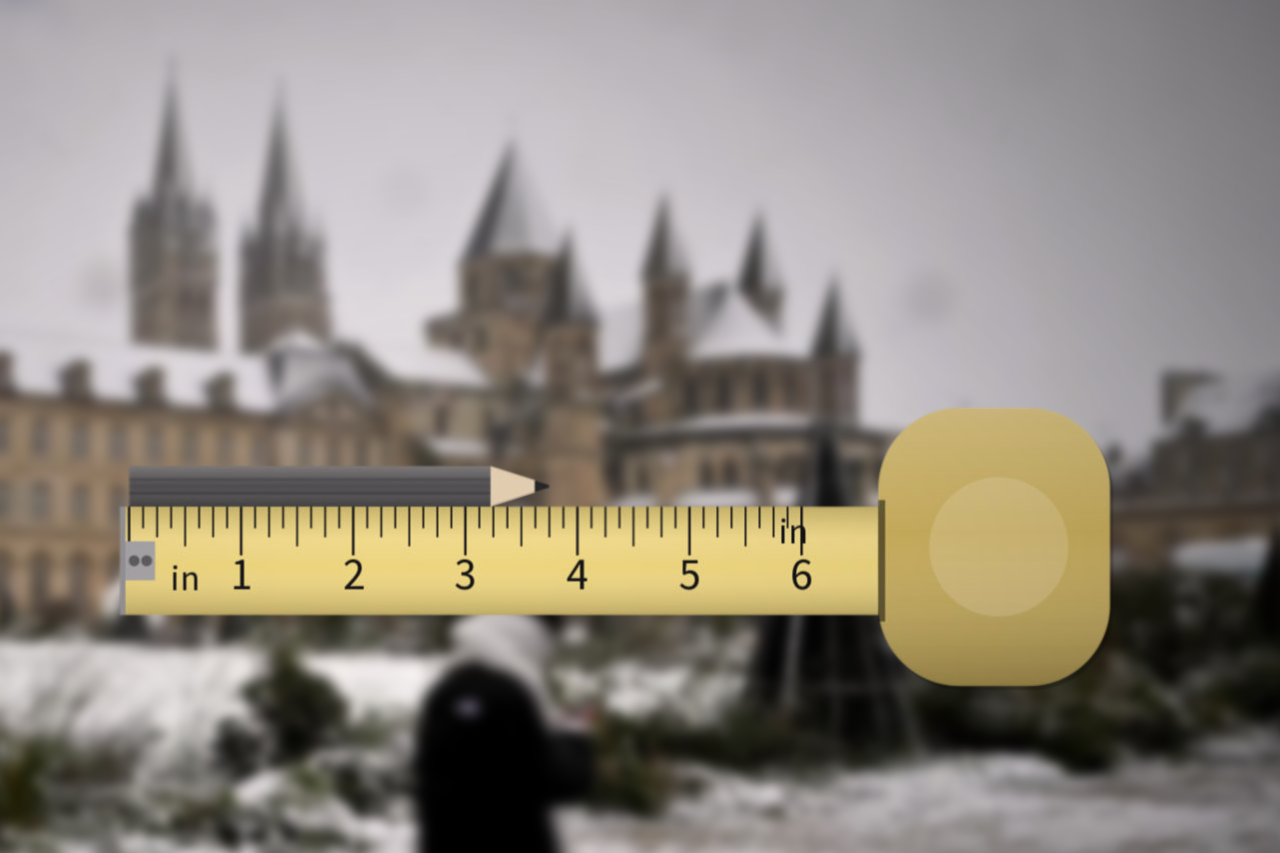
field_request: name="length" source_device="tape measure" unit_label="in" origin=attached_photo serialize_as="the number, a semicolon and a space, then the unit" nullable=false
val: 3.75; in
